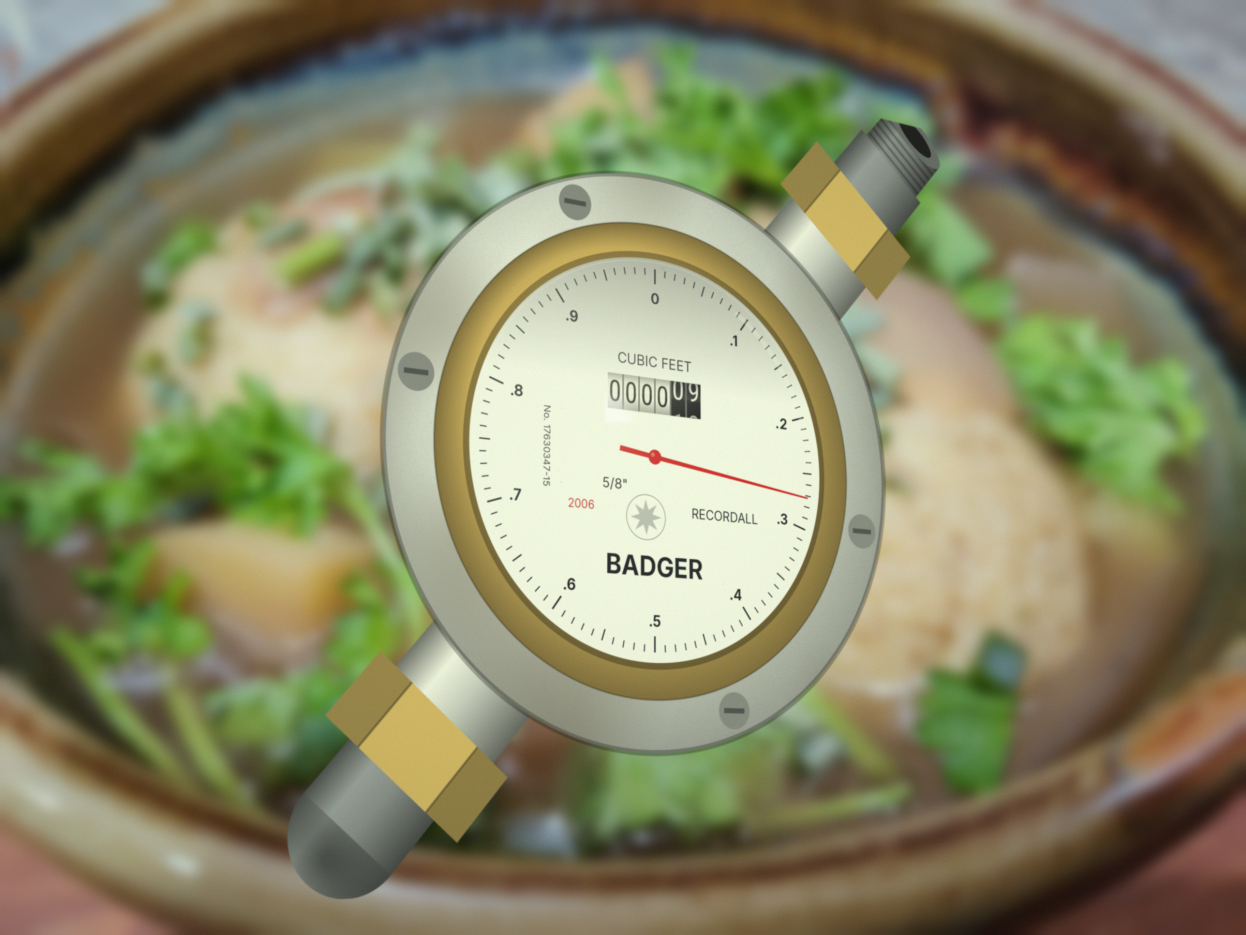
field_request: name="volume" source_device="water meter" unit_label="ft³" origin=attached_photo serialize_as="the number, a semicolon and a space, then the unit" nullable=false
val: 9.27; ft³
